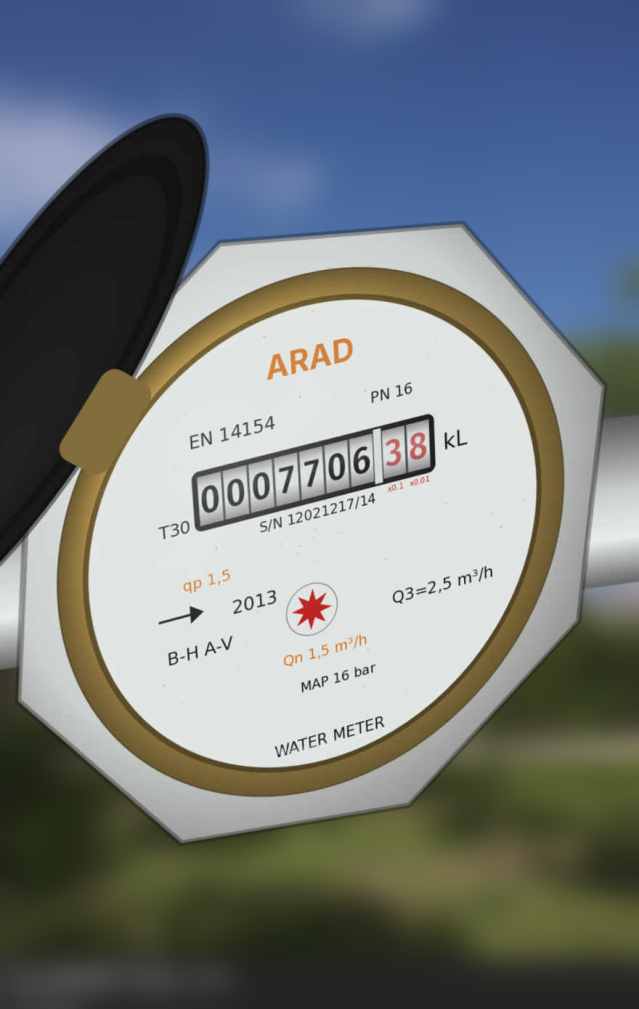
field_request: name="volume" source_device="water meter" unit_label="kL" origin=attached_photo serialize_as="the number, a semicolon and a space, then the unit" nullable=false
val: 7706.38; kL
